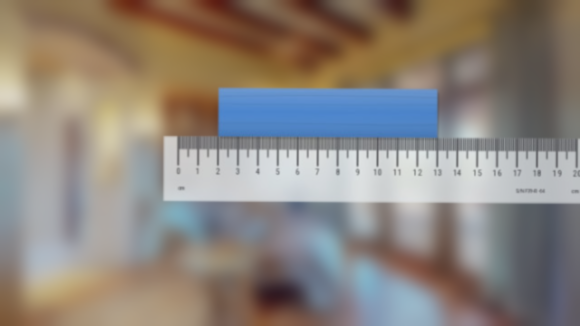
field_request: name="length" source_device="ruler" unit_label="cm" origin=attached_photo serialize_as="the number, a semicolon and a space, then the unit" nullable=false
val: 11; cm
